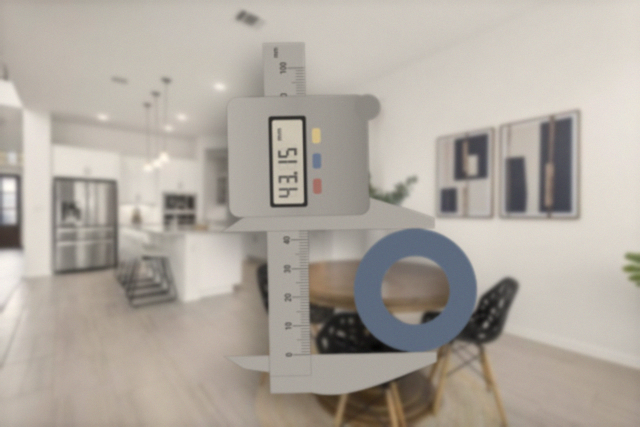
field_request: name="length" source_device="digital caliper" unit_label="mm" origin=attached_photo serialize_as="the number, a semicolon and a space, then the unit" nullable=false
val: 43.15; mm
